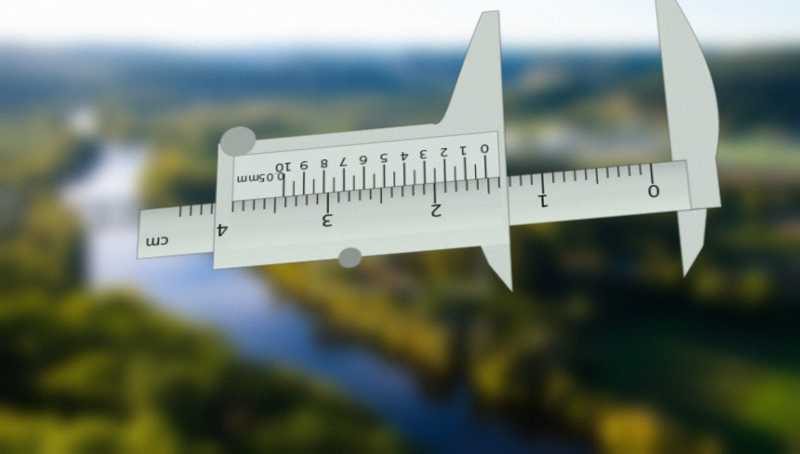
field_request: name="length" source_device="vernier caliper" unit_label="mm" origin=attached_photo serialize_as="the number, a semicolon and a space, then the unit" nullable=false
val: 15.2; mm
